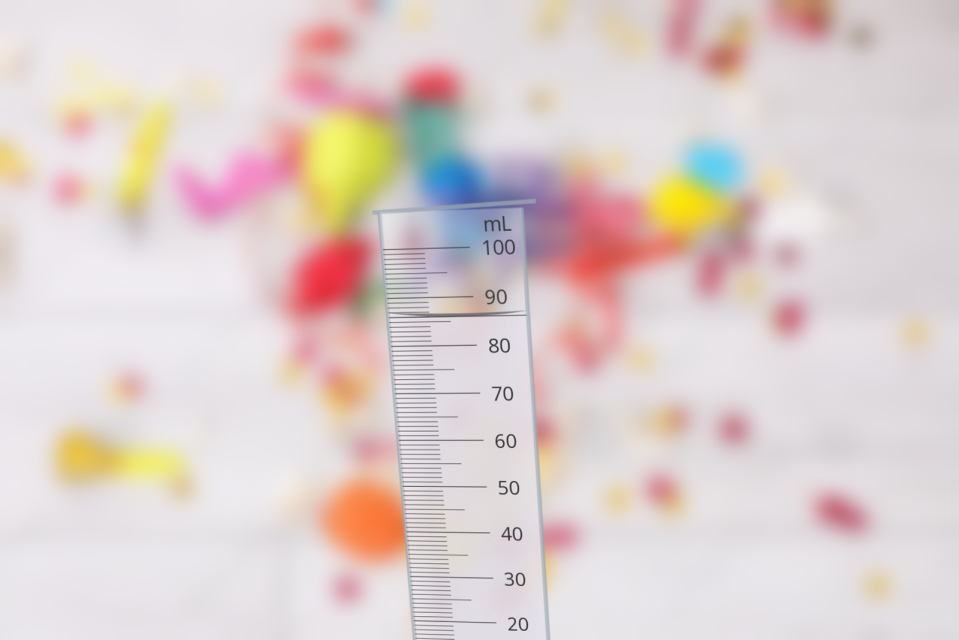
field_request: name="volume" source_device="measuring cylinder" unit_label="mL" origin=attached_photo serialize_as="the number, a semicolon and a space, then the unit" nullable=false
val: 86; mL
